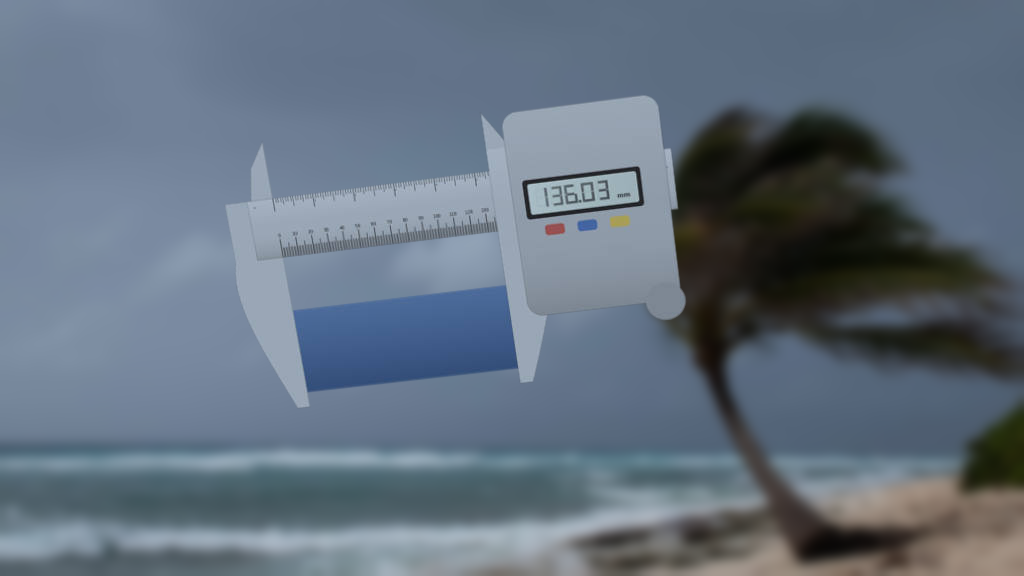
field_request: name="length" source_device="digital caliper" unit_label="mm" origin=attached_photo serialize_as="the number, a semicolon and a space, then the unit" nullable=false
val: 136.03; mm
